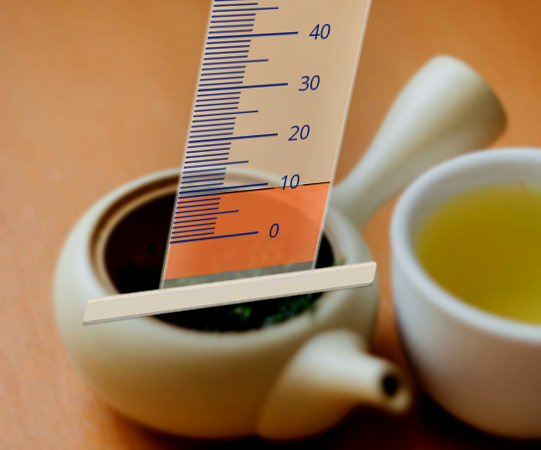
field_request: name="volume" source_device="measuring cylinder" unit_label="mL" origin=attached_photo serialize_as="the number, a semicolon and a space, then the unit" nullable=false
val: 9; mL
